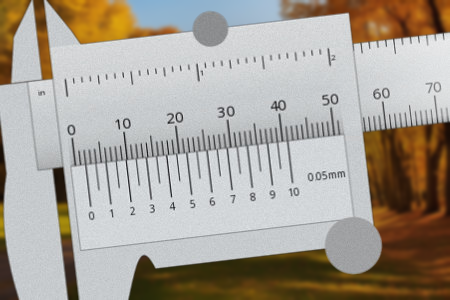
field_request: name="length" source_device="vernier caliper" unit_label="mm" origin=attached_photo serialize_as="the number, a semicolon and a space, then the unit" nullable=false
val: 2.0; mm
